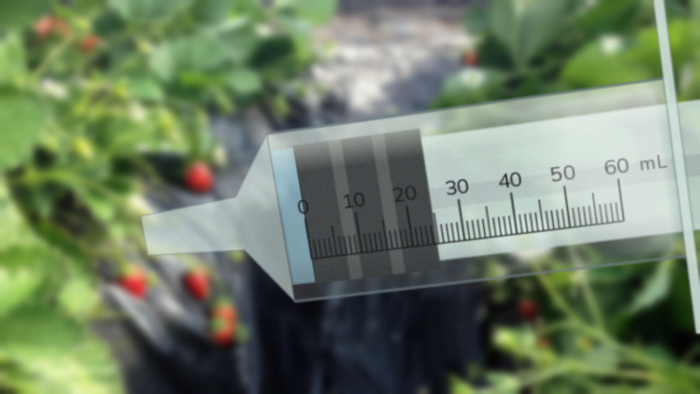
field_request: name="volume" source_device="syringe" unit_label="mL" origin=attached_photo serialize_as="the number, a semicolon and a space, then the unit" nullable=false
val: 0; mL
